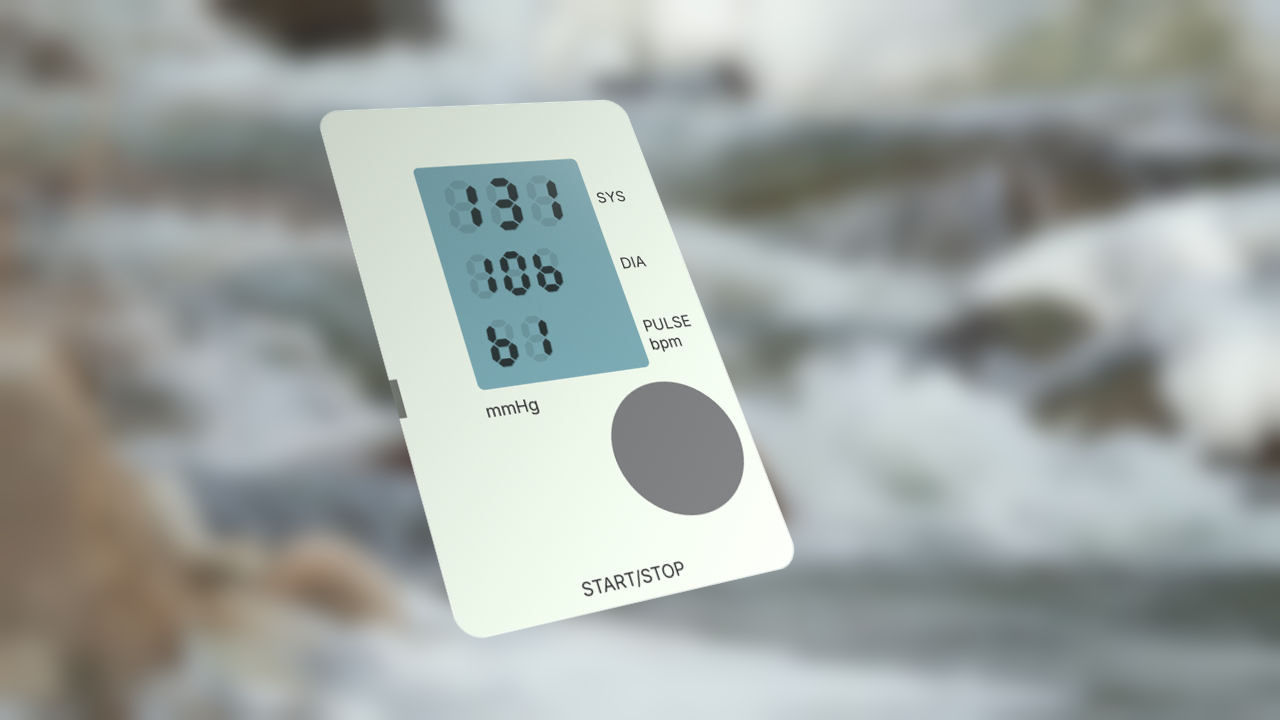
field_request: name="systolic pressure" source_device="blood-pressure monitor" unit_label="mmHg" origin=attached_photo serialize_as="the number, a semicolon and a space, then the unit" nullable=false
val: 131; mmHg
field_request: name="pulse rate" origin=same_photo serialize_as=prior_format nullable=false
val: 61; bpm
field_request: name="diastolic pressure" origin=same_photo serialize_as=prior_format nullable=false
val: 106; mmHg
